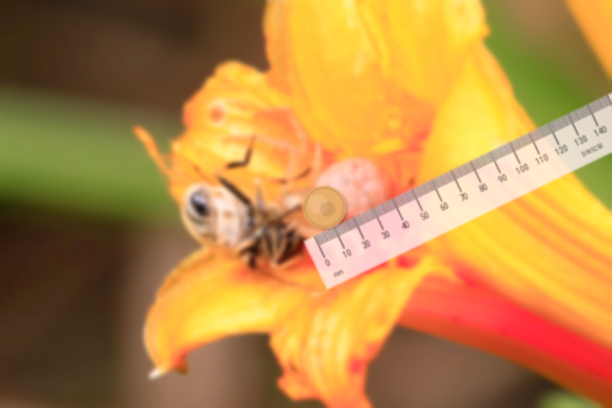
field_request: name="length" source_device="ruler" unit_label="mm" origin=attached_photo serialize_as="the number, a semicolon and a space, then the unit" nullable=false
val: 20; mm
